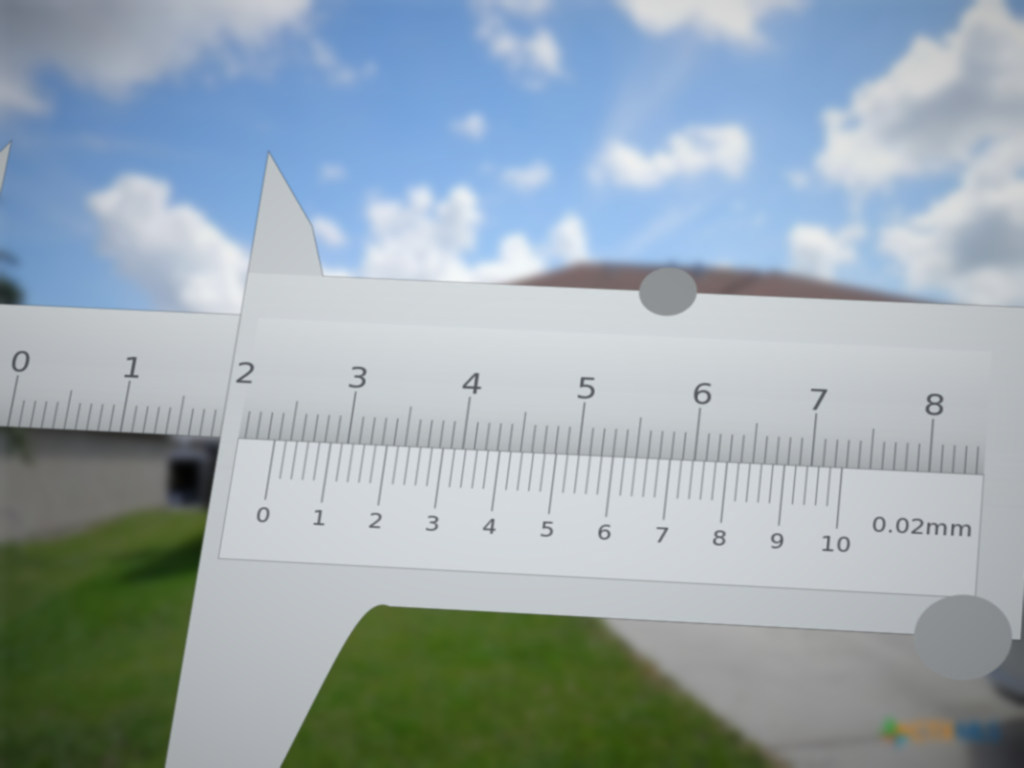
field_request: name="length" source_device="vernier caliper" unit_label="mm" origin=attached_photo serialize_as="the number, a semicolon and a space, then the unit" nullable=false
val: 23.6; mm
